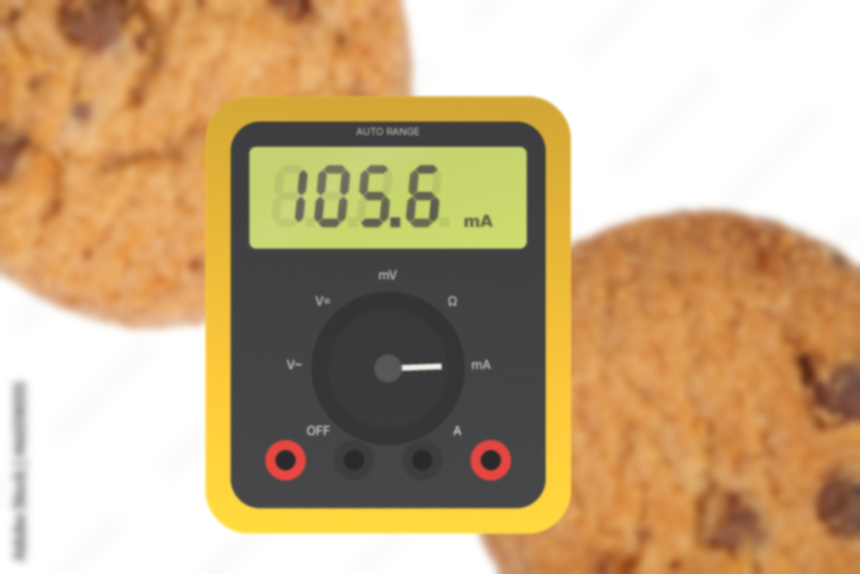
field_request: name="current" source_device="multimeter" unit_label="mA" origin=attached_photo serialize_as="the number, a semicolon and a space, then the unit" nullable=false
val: 105.6; mA
